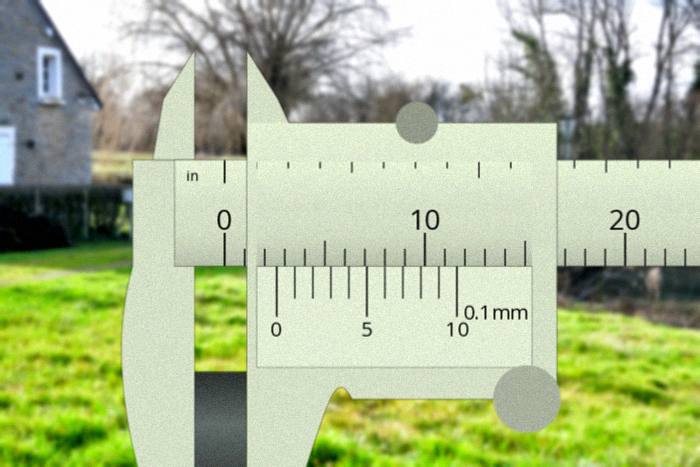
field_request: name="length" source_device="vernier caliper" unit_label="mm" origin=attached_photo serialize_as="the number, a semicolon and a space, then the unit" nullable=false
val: 2.6; mm
